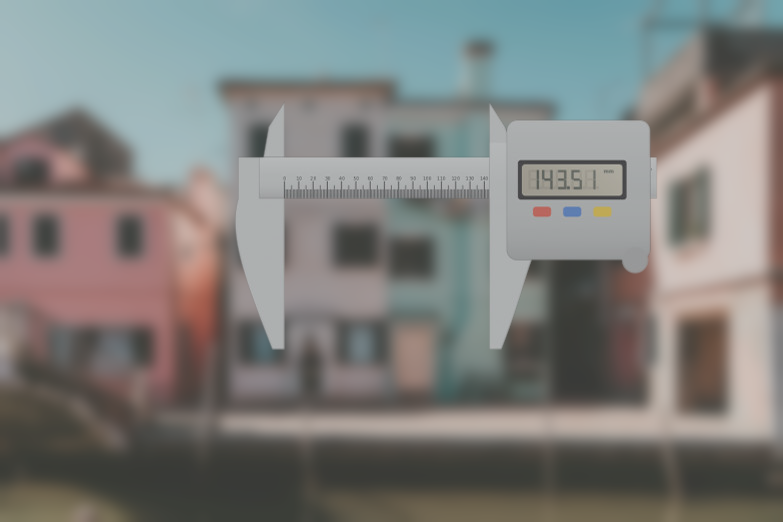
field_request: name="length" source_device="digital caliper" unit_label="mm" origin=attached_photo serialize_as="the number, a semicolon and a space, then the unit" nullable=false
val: 143.51; mm
